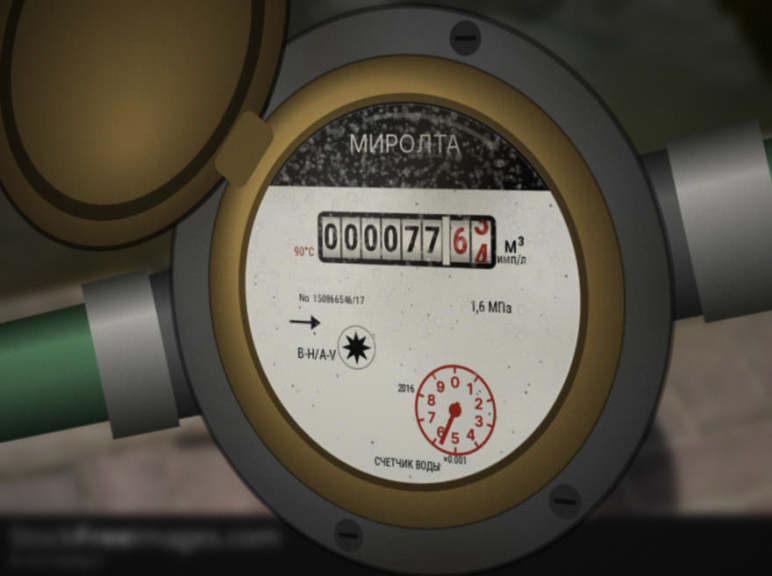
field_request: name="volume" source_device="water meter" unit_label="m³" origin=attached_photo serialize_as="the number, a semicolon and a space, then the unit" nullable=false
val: 77.635; m³
